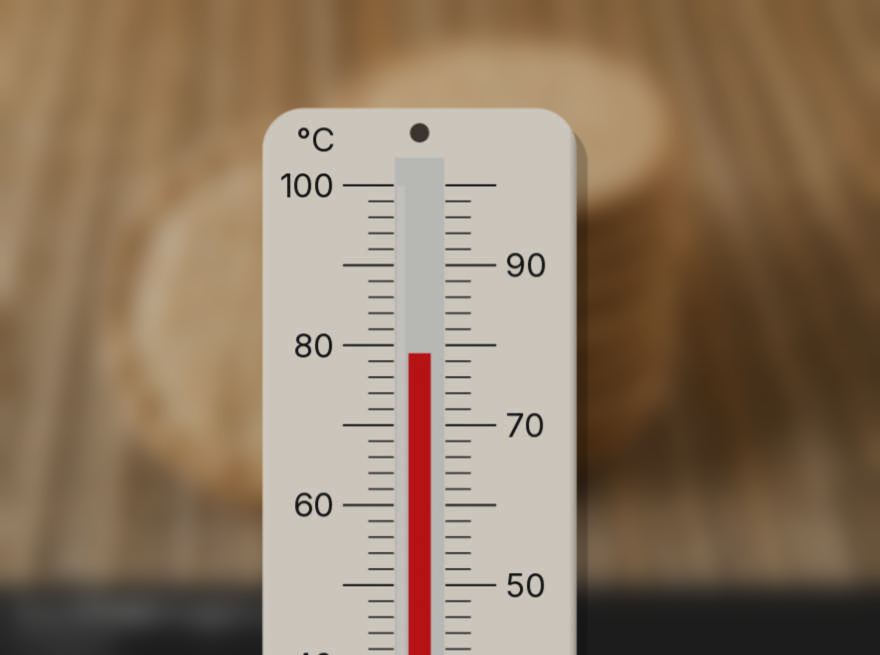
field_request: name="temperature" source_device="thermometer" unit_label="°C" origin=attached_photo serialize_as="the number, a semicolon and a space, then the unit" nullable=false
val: 79; °C
